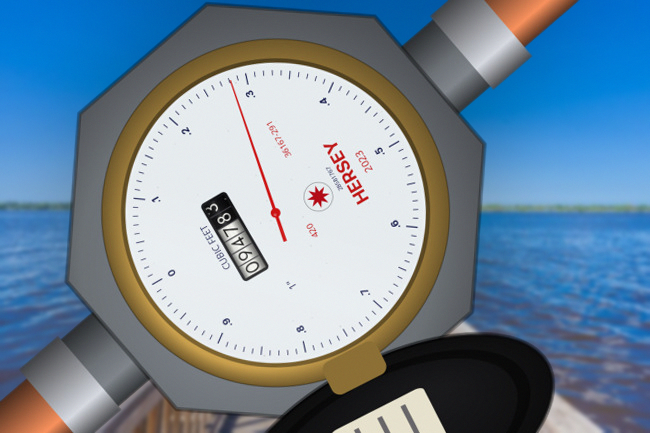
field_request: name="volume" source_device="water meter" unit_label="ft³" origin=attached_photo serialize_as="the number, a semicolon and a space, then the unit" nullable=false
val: 94783.28; ft³
